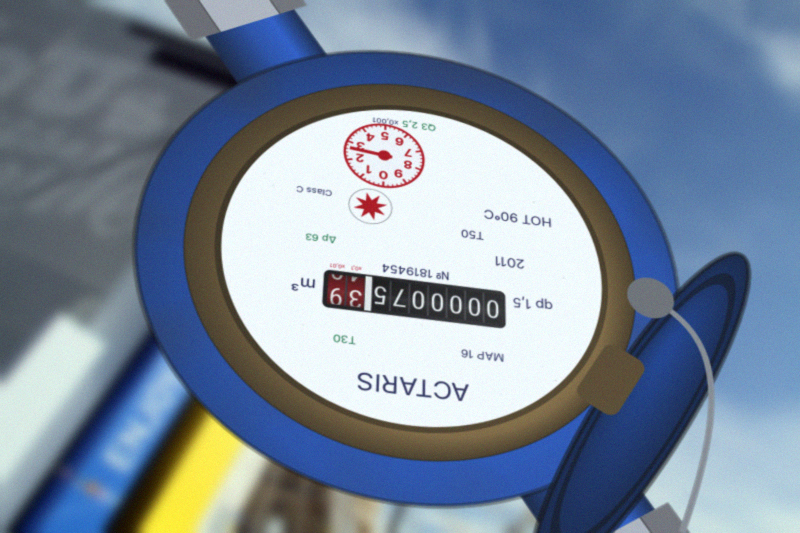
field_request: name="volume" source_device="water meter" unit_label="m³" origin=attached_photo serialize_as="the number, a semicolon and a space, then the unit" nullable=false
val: 75.392; m³
